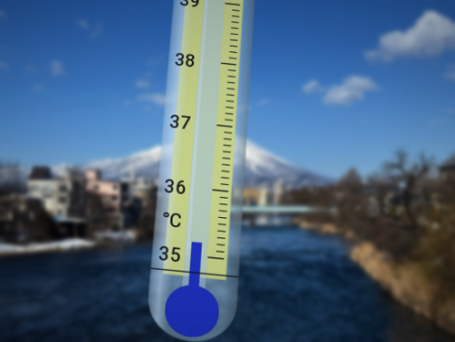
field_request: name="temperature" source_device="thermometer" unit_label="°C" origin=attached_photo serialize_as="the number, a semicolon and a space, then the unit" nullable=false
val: 35.2; °C
